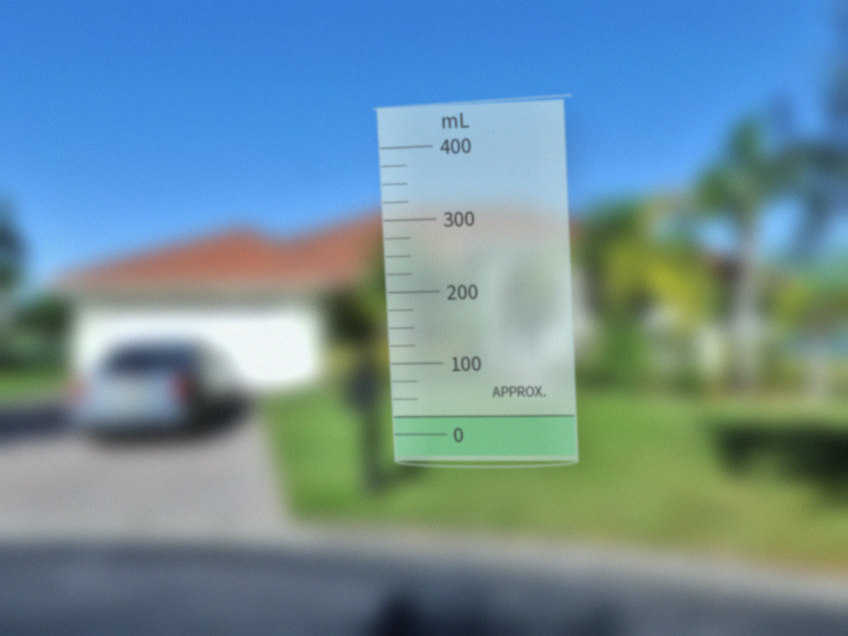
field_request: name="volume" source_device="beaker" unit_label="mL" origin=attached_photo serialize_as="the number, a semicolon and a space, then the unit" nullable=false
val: 25; mL
